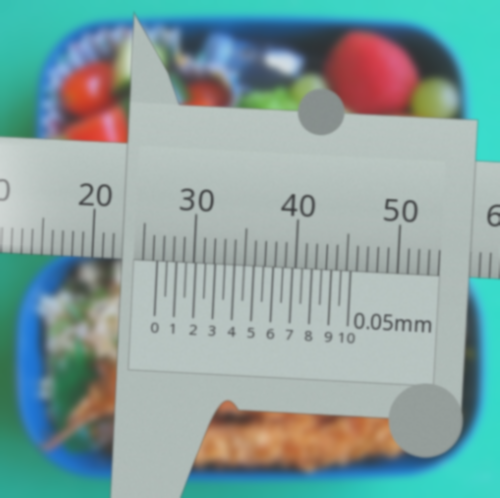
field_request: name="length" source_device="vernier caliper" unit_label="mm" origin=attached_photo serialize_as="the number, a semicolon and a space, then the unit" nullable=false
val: 26.4; mm
